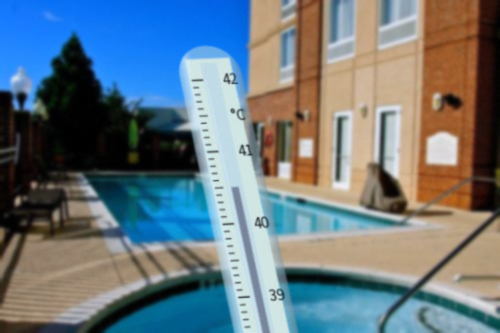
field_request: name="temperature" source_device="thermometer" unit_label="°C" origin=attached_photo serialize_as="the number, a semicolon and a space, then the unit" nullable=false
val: 40.5; °C
